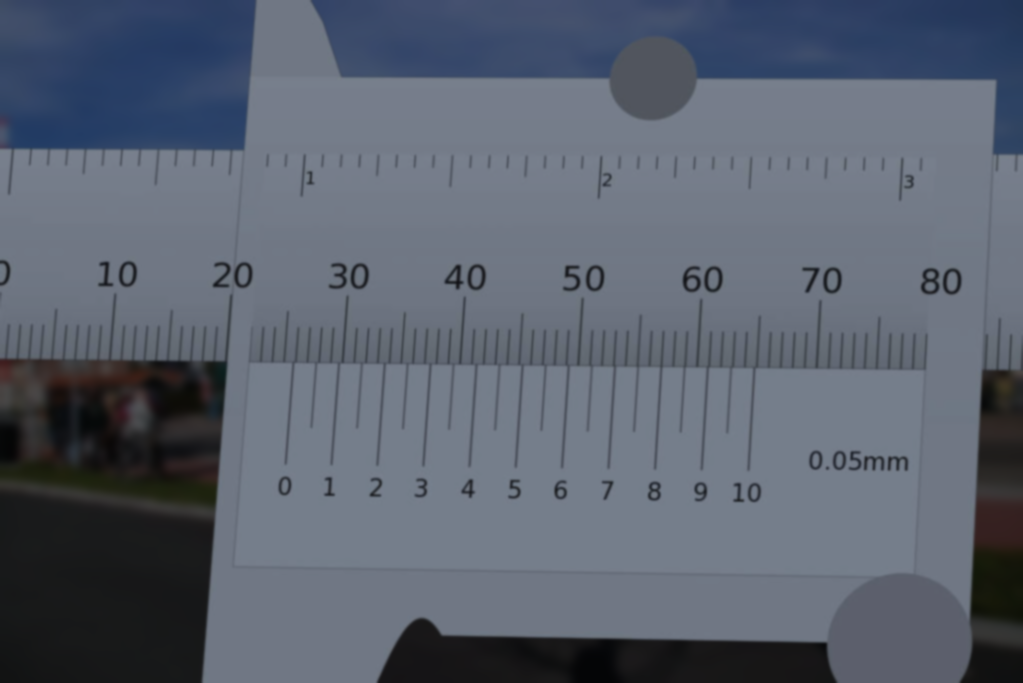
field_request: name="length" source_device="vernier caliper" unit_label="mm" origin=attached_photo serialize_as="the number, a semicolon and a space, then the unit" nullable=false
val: 25.8; mm
